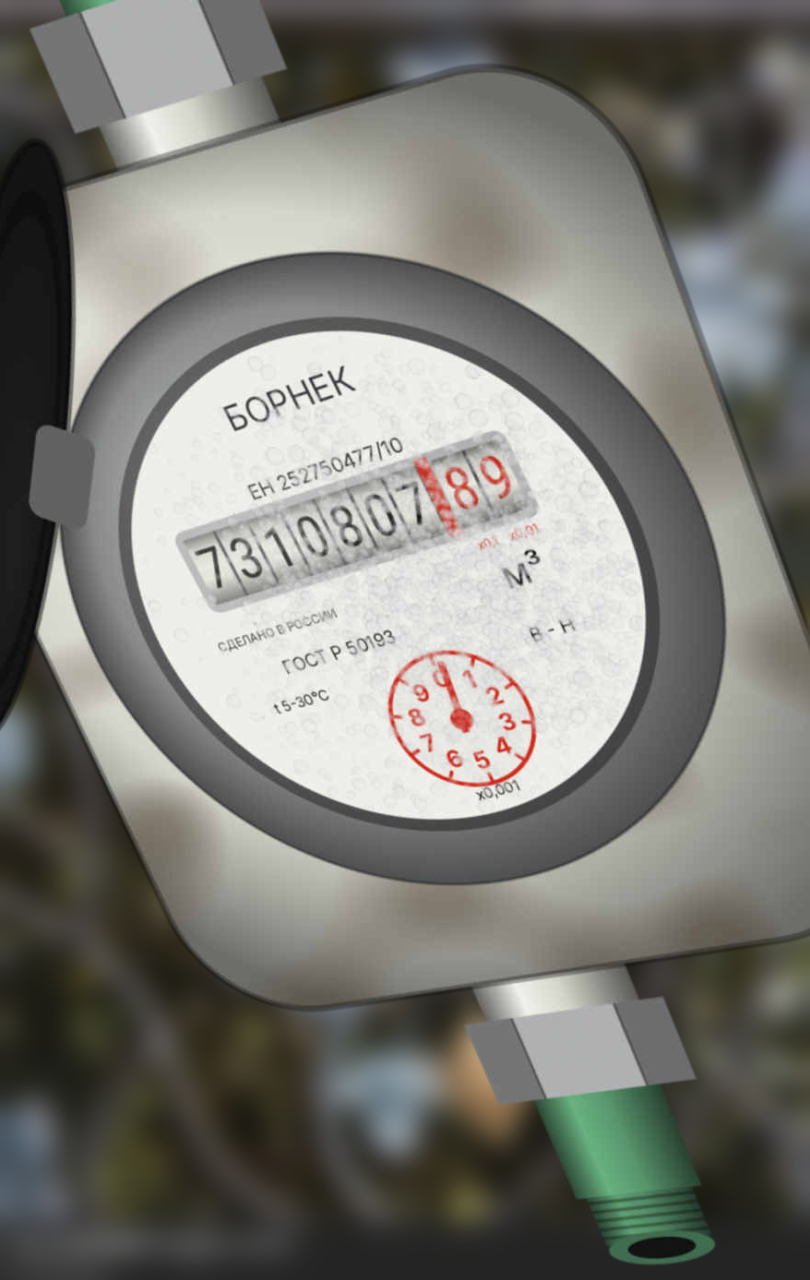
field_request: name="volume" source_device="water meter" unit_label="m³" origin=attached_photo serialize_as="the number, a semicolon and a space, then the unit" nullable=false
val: 7310807.890; m³
